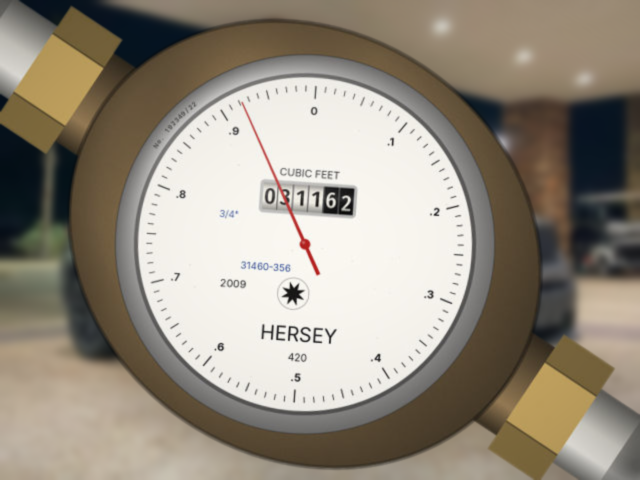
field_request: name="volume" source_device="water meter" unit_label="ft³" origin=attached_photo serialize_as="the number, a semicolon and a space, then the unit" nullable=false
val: 31161.92; ft³
